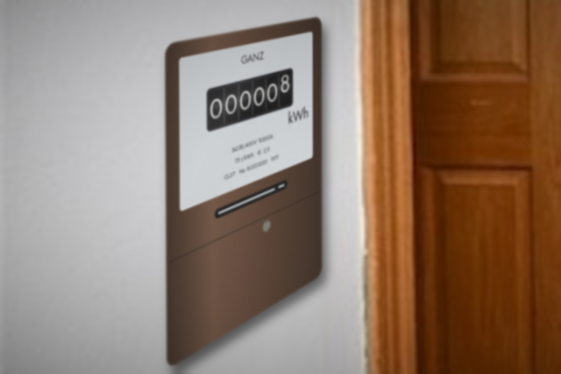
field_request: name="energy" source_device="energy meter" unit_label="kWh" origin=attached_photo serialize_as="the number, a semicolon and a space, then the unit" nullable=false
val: 8; kWh
